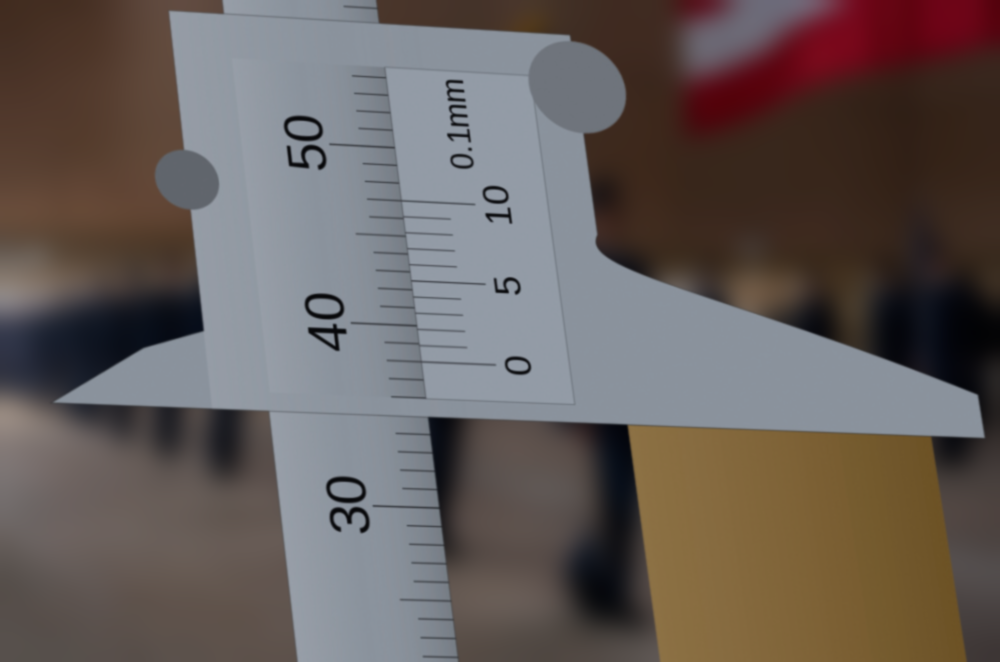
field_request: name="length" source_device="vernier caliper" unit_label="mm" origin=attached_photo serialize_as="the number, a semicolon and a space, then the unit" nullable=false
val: 38.0; mm
